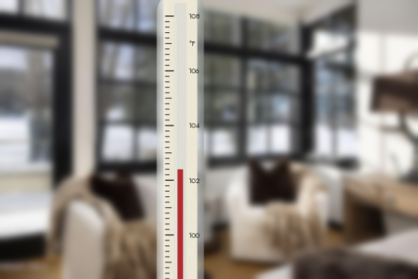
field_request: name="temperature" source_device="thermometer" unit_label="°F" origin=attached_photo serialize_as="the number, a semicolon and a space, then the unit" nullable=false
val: 102.4; °F
